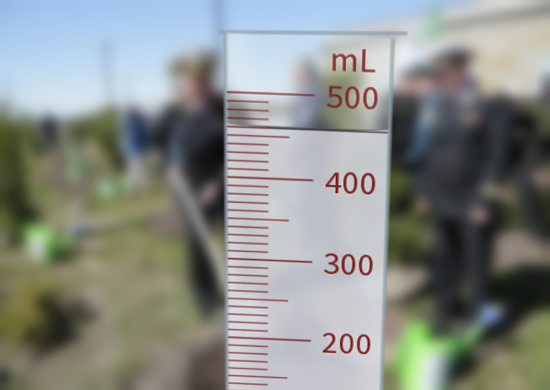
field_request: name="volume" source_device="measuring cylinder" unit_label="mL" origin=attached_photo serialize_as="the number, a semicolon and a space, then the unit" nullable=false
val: 460; mL
